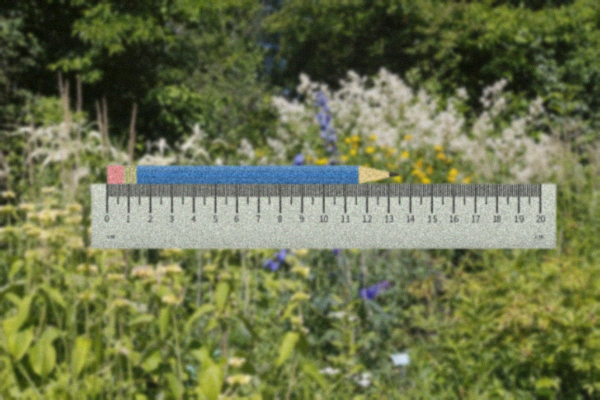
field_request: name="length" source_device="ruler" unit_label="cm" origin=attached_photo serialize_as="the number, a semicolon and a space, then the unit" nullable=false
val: 13.5; cm
